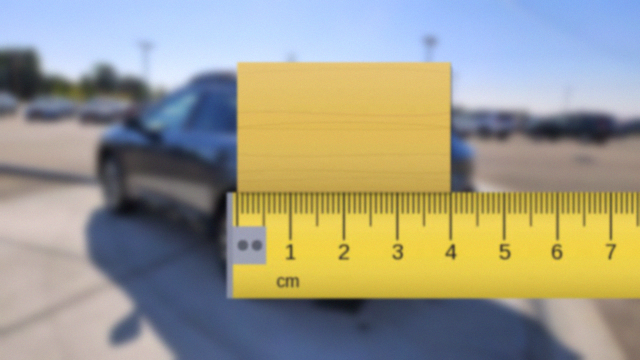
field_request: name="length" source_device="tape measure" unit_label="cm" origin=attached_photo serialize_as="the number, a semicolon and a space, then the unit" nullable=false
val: 4; cm
